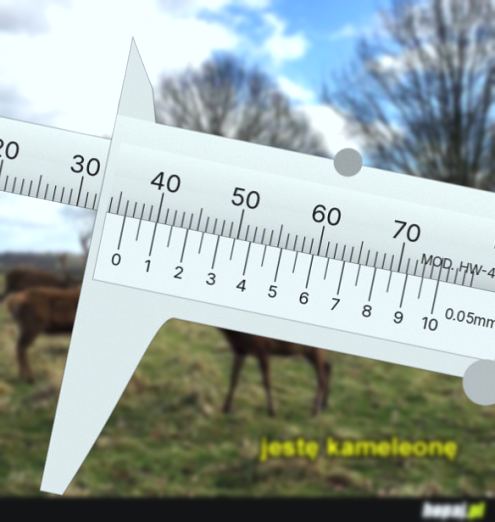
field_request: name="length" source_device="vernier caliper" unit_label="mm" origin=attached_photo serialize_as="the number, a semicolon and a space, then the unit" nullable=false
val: 36.0; mm
